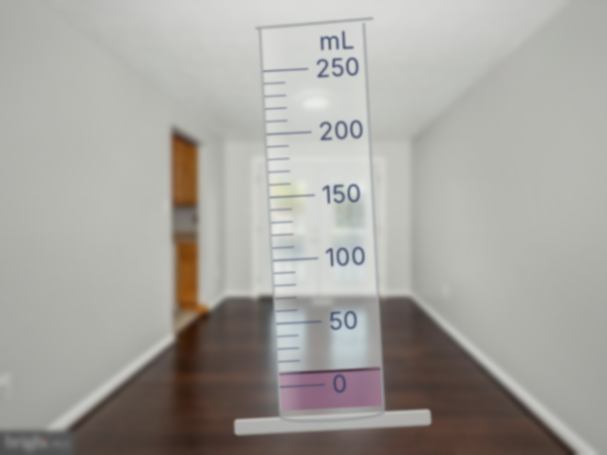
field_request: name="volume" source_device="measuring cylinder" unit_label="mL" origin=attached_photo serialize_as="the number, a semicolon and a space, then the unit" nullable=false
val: 10; mL
